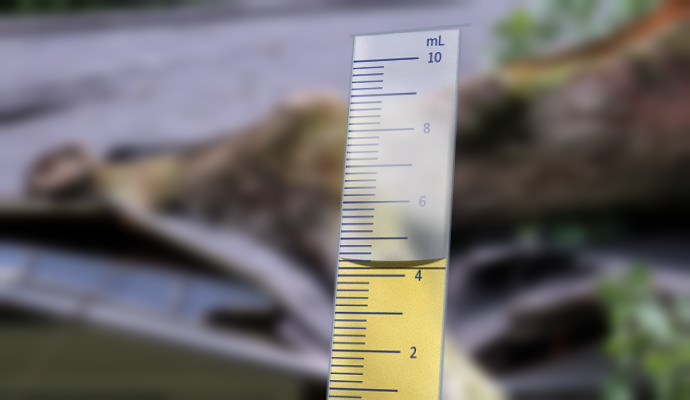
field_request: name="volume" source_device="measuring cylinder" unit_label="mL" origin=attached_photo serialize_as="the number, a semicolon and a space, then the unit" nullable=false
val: 4.2; mL
